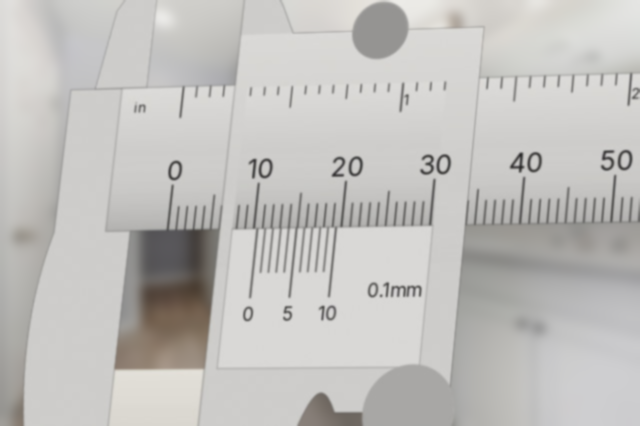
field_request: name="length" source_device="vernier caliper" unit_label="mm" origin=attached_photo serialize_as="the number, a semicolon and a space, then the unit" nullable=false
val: 10.4; mm
